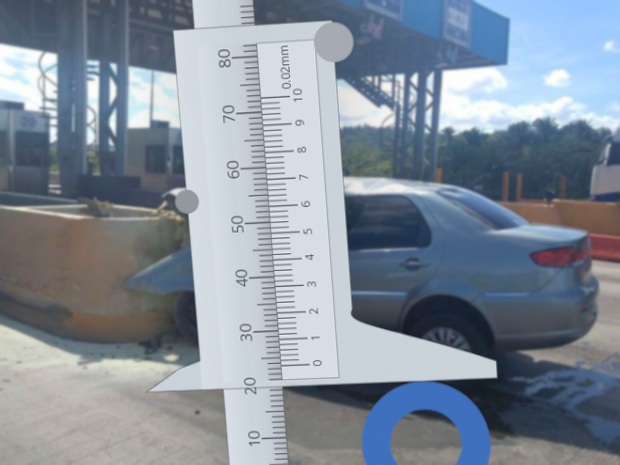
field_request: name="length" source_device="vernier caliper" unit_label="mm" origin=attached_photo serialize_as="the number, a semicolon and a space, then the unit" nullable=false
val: 23.5; mm
